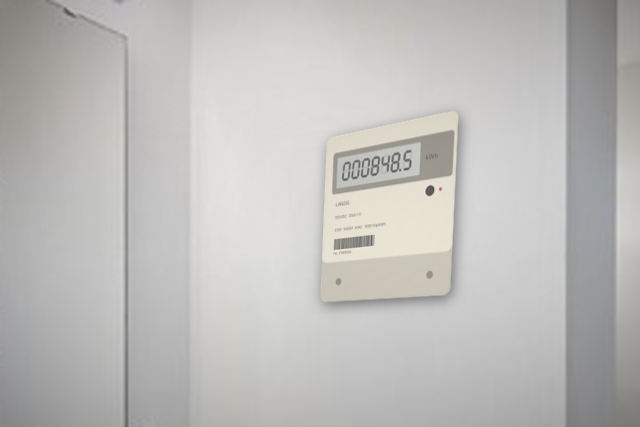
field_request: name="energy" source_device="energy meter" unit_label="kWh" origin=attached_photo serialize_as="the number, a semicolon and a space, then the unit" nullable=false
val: 848.5; kWh
